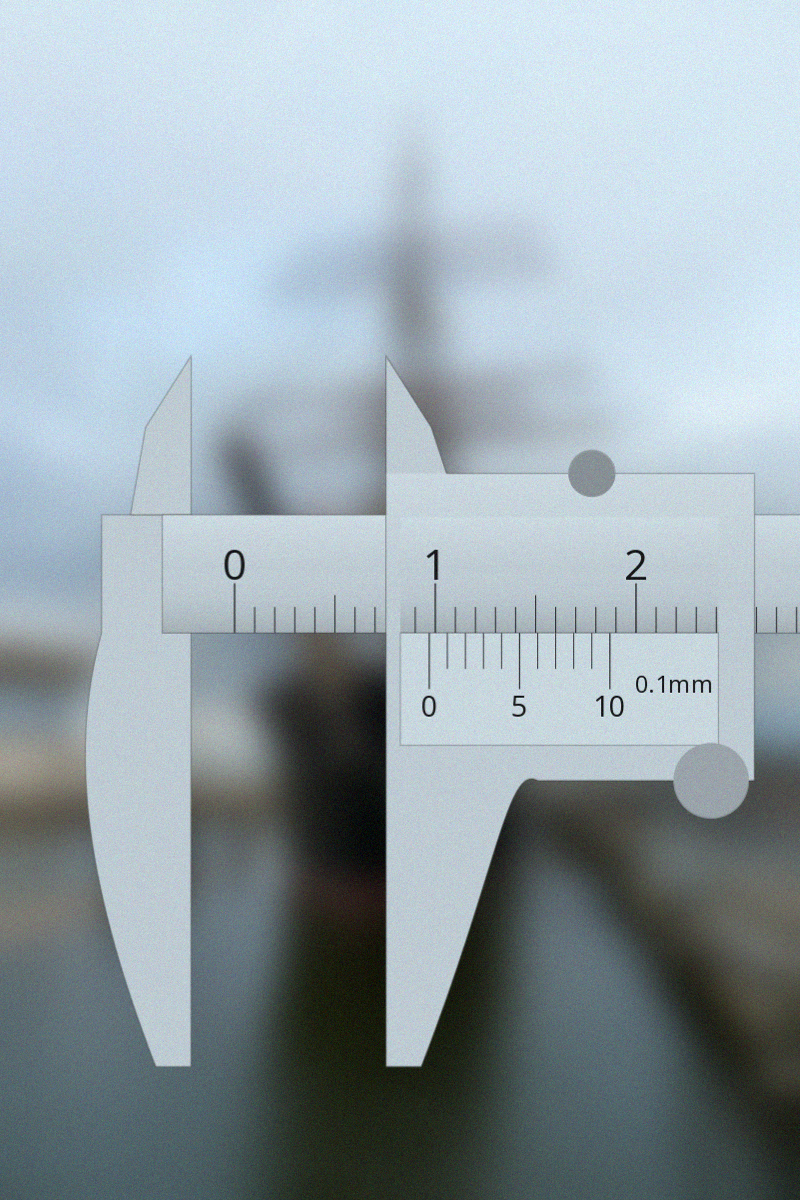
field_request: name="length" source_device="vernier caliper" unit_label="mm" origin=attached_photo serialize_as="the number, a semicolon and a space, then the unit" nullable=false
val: 9.7; mm
